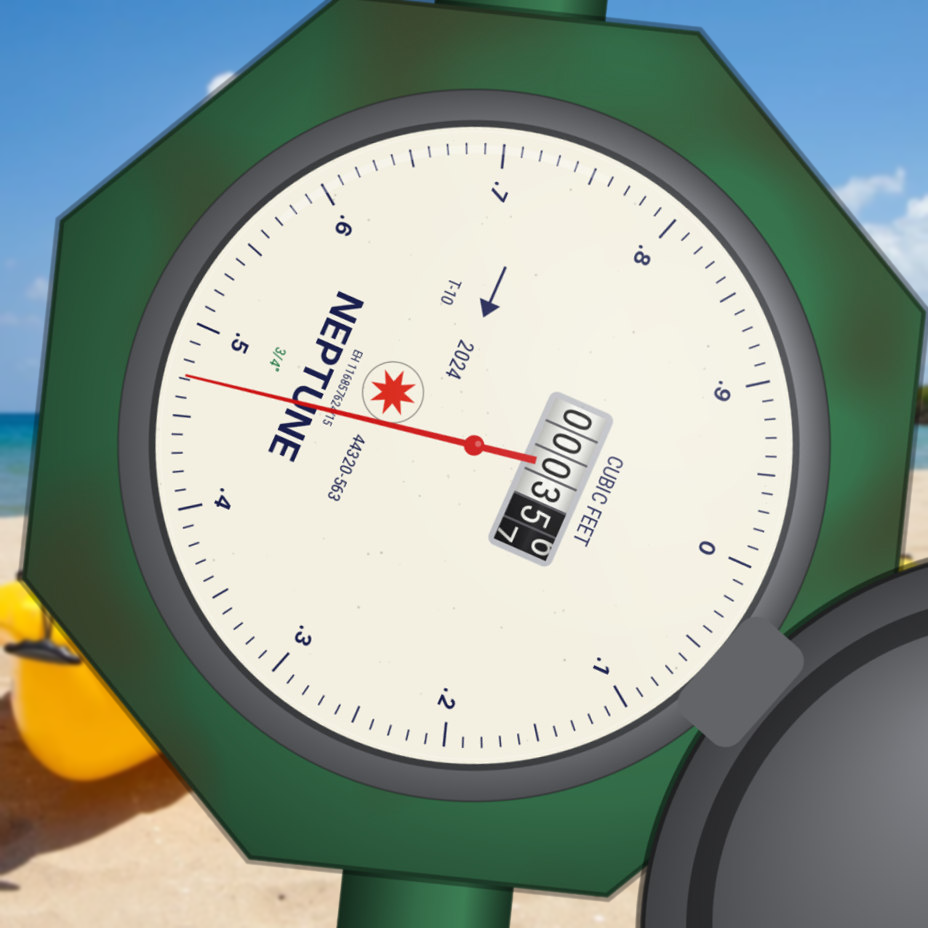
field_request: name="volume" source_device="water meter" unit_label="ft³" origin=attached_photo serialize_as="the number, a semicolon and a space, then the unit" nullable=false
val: 356.47; ft³
